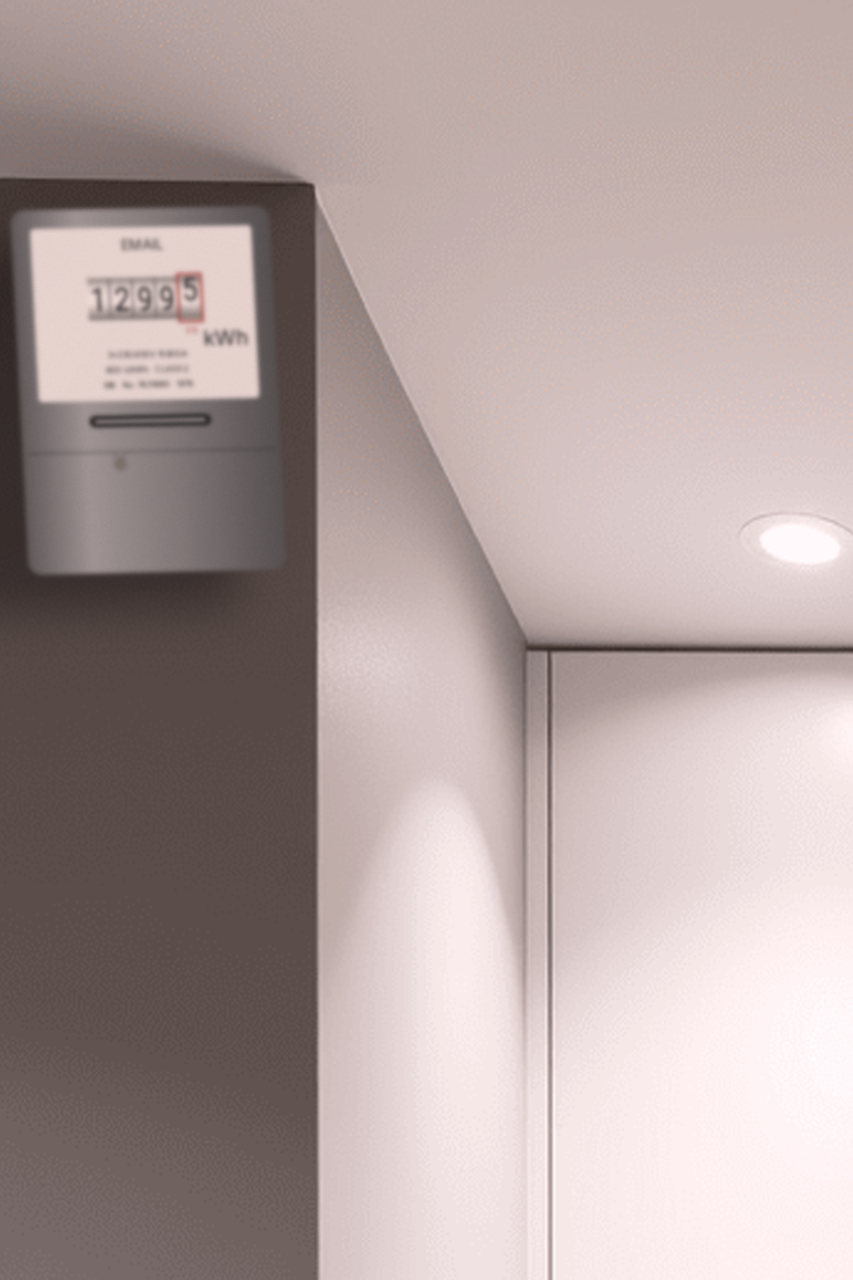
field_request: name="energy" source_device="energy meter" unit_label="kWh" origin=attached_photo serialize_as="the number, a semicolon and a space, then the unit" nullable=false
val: 1299.5; kWh
